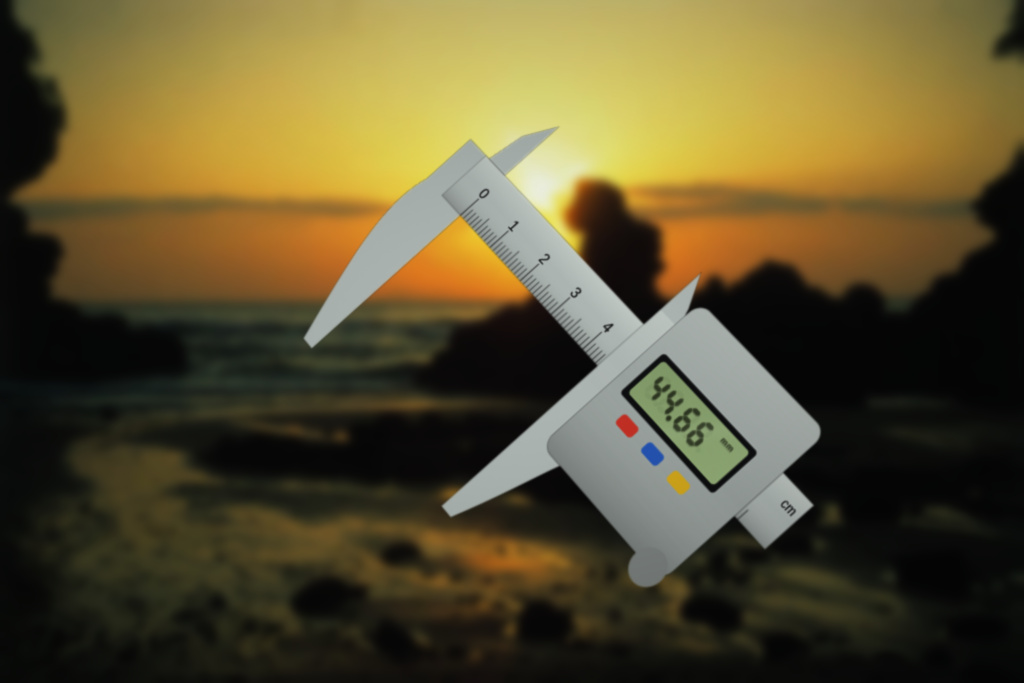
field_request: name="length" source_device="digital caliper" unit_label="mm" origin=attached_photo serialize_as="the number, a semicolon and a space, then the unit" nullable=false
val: 44.66; mm
